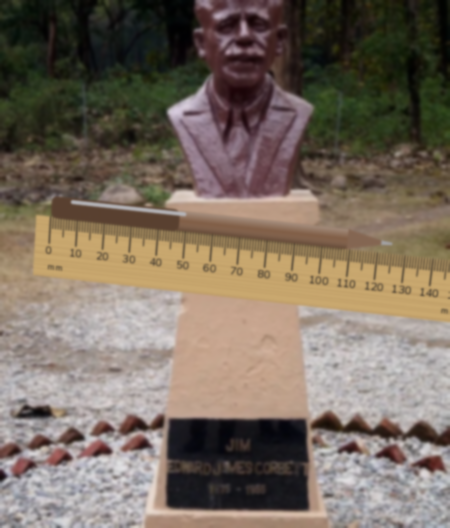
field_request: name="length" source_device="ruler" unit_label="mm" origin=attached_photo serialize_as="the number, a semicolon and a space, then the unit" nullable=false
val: 125; mm
